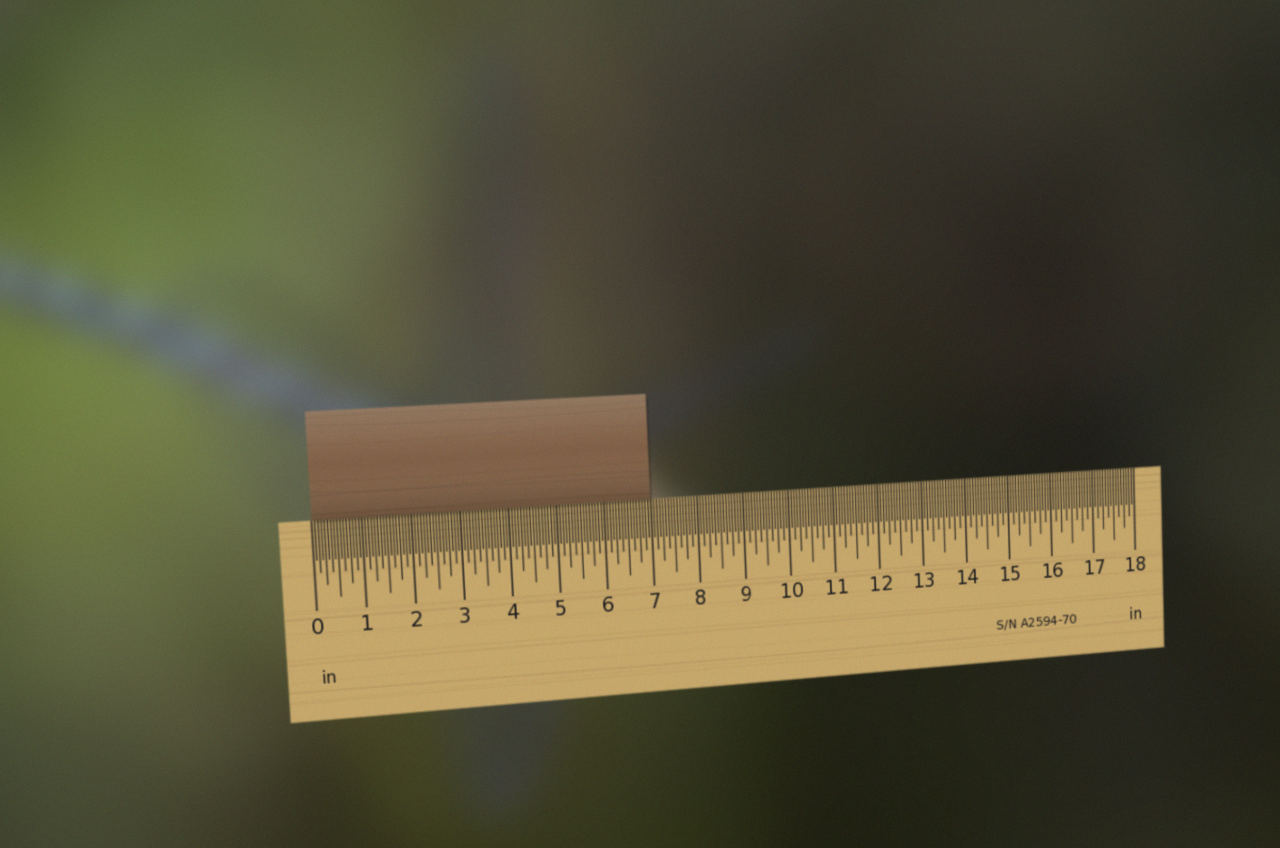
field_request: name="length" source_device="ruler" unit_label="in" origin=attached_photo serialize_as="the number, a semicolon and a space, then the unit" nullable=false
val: 7; in
